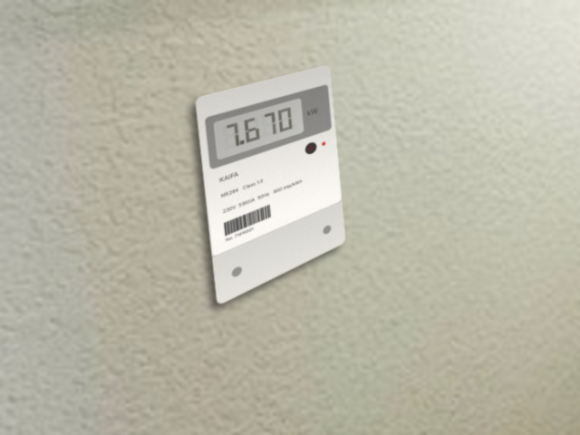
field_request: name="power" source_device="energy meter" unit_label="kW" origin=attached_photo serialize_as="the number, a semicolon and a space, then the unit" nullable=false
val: 7.670; kW
